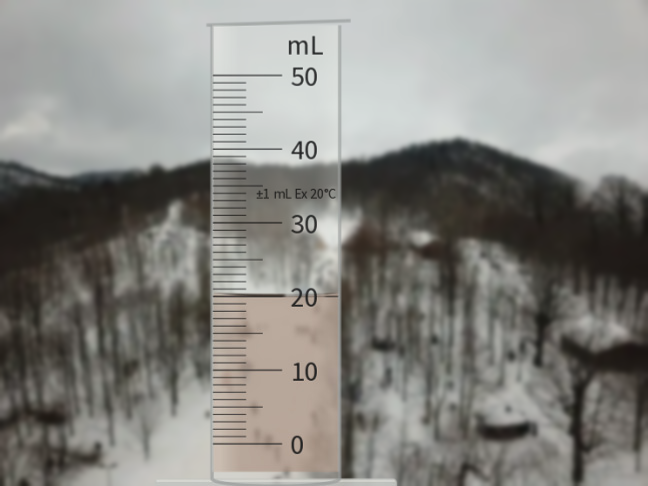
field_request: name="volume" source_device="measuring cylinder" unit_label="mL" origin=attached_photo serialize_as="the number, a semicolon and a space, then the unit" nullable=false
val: 20; mL
